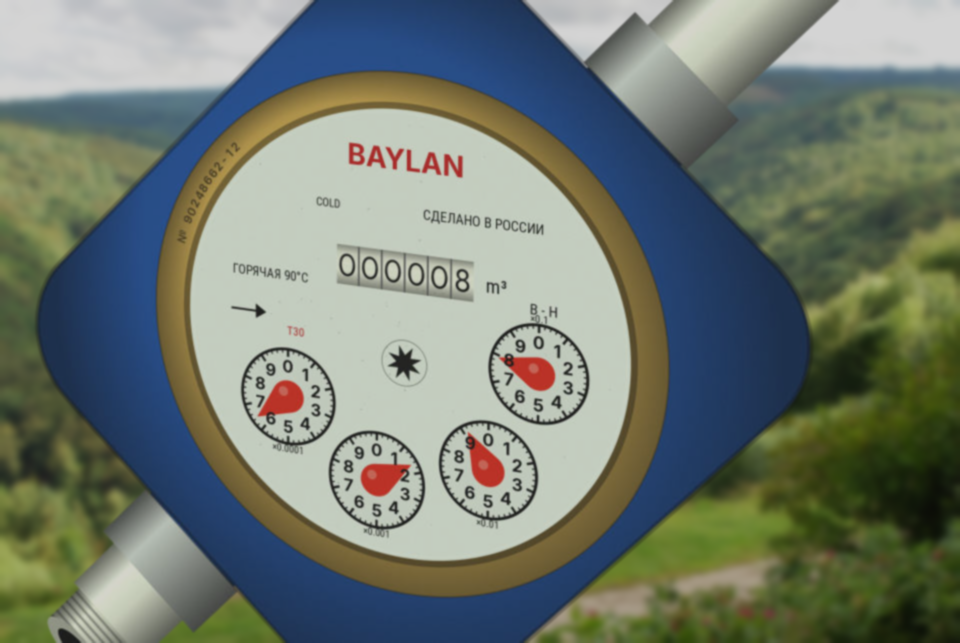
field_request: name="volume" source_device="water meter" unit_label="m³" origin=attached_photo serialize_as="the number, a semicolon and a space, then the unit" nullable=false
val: 8.7916; m³
